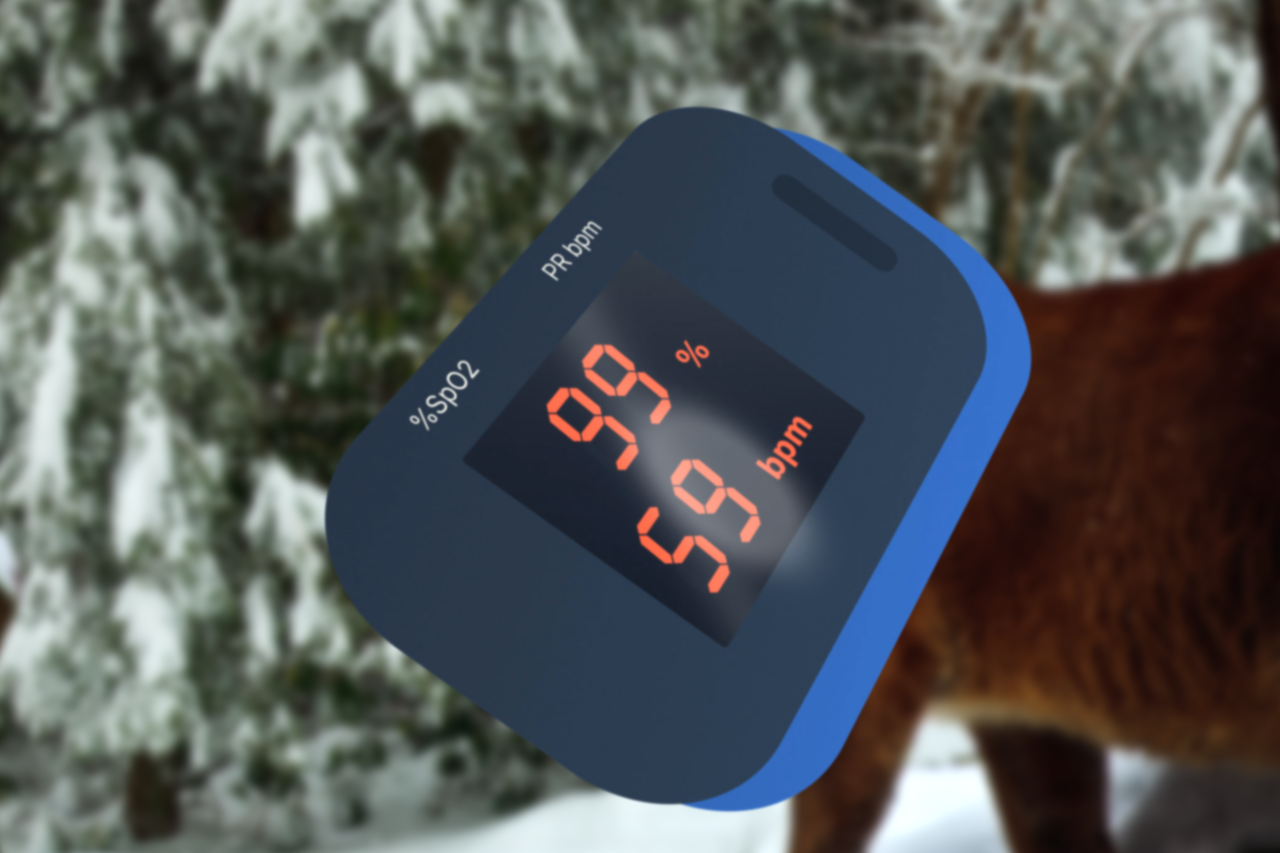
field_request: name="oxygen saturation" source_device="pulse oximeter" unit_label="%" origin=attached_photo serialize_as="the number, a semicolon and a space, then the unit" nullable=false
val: 99; %
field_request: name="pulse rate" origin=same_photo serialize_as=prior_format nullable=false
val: 59; bpm
